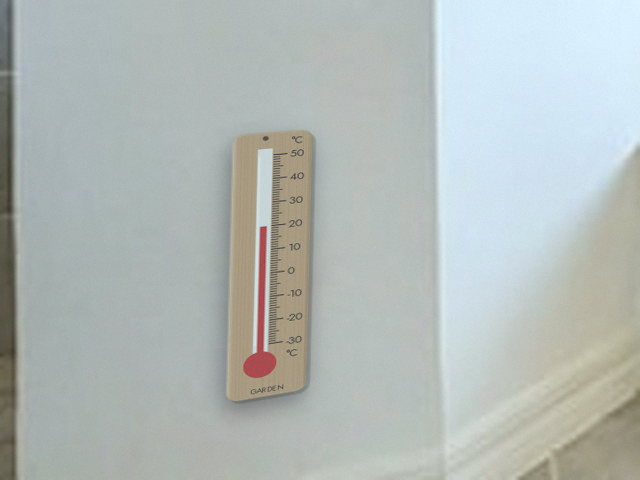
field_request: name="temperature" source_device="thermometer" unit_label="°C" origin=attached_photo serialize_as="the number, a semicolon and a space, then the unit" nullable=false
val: 20; °C
